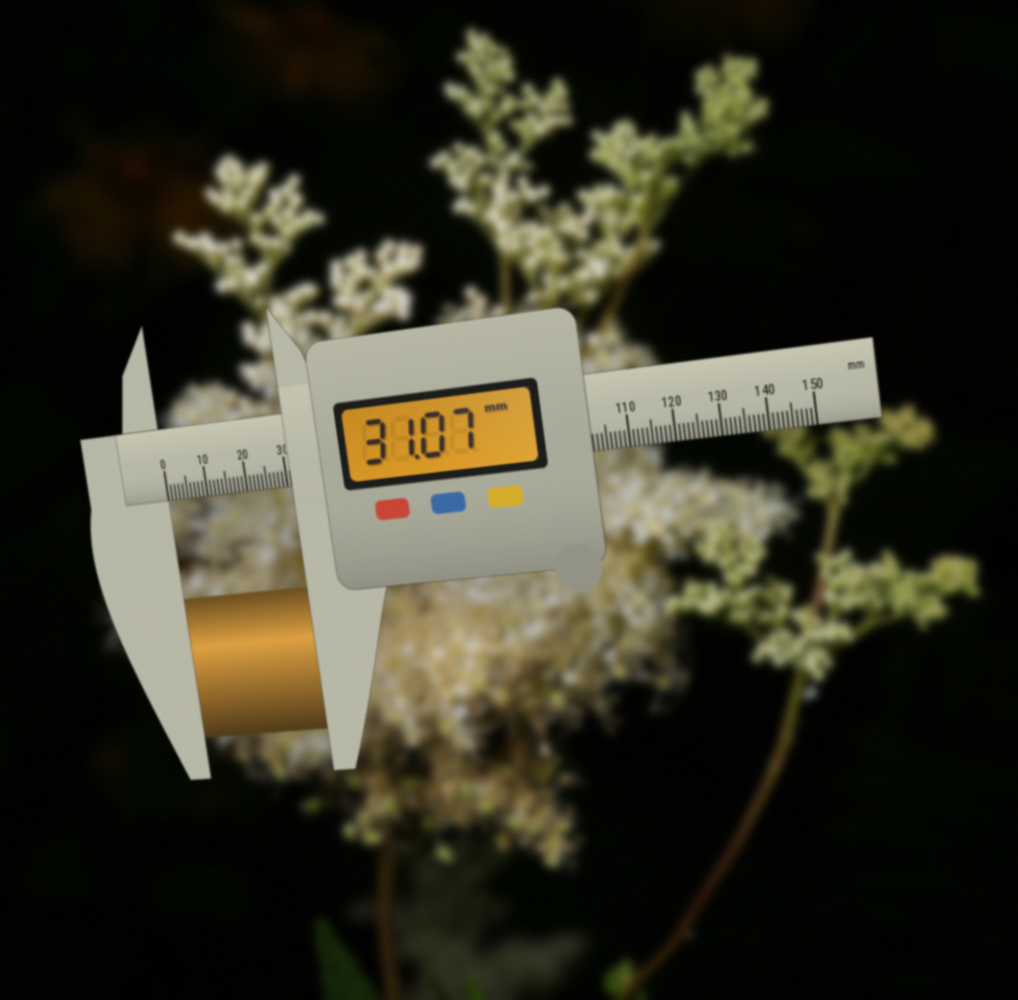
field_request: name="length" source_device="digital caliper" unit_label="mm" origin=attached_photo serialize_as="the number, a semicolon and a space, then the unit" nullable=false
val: 31.07; mm
